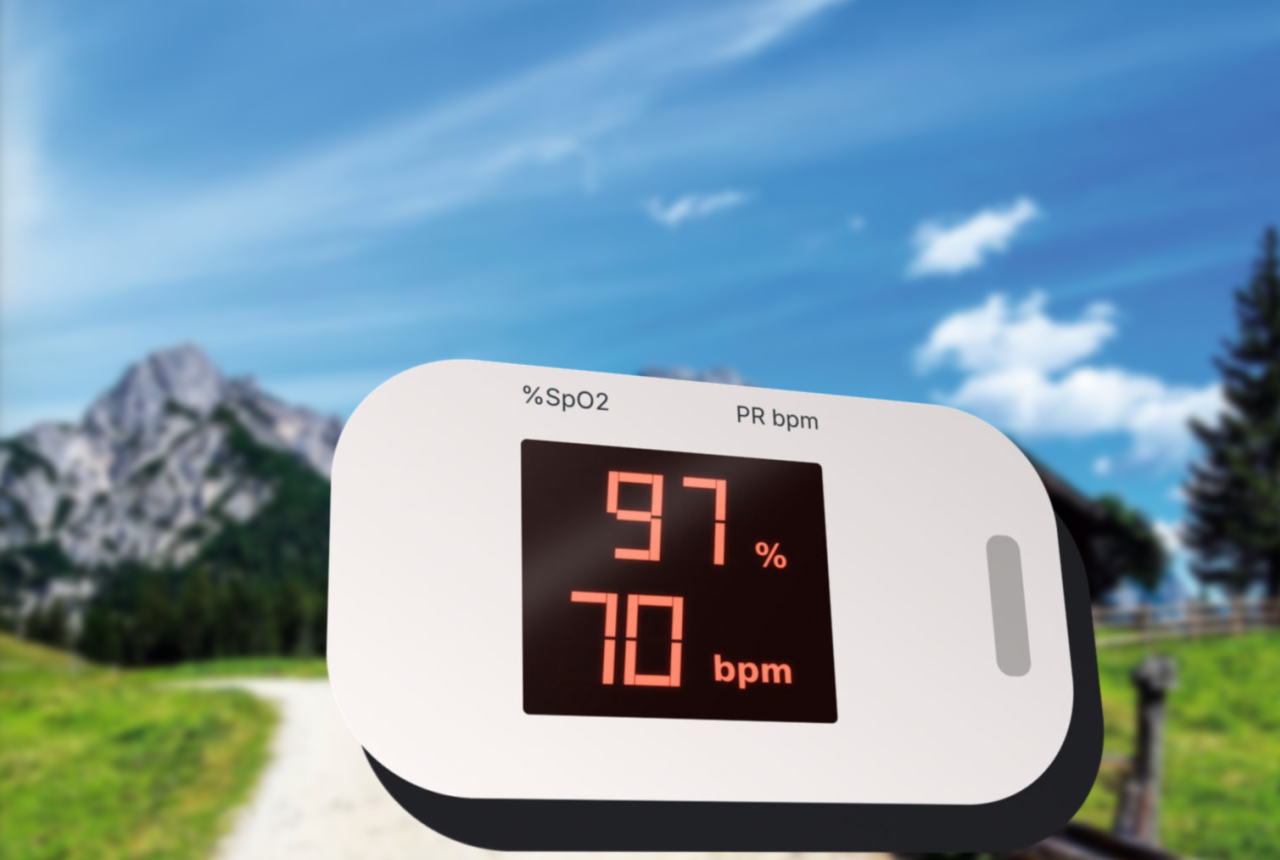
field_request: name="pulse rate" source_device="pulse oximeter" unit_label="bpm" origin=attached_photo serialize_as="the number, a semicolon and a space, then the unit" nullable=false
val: 70; bpm
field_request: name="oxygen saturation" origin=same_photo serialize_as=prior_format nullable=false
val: 97; %
